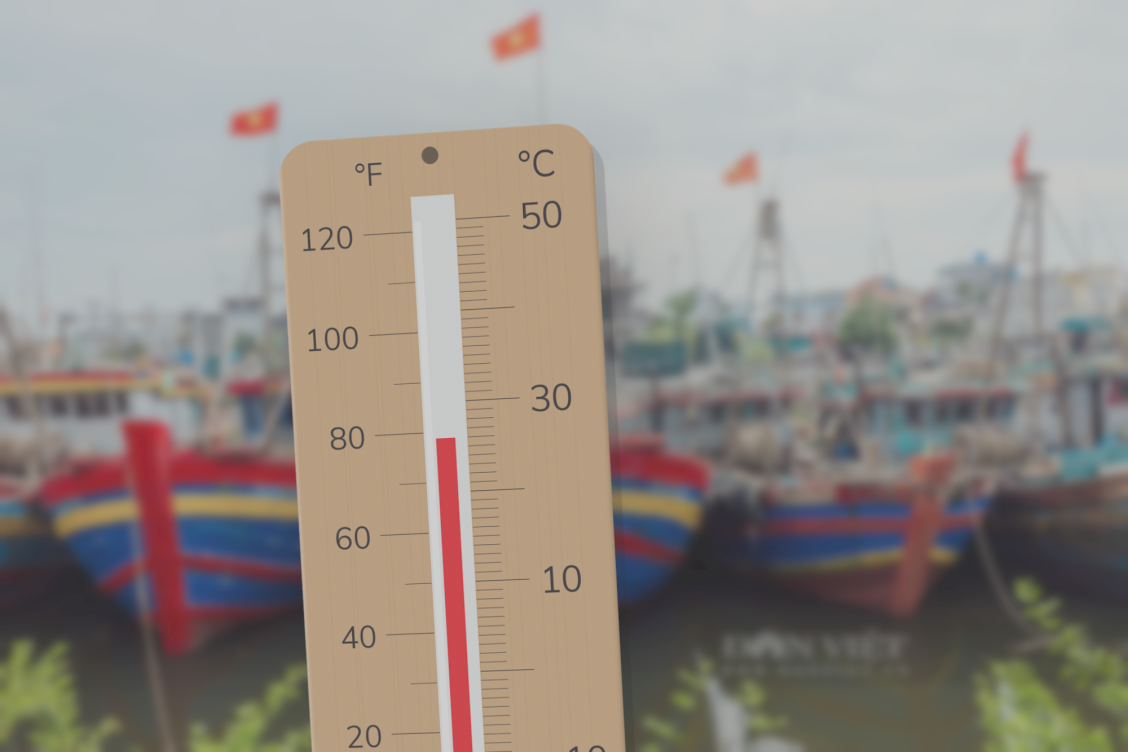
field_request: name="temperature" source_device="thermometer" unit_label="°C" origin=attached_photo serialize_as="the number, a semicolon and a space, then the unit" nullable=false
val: 26; °C
